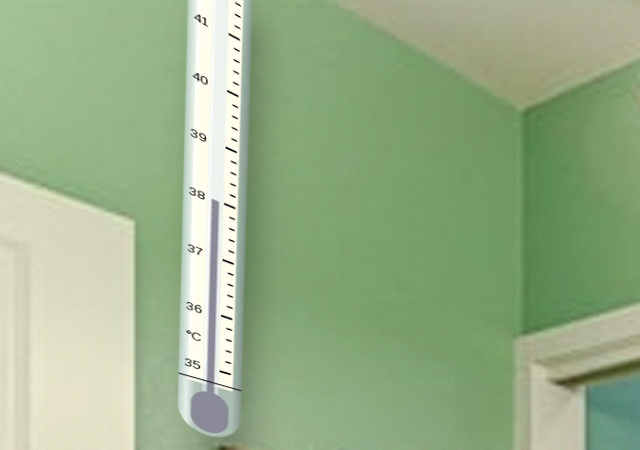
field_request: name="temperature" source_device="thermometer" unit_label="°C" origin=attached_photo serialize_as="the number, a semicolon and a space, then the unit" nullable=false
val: 38; °C
